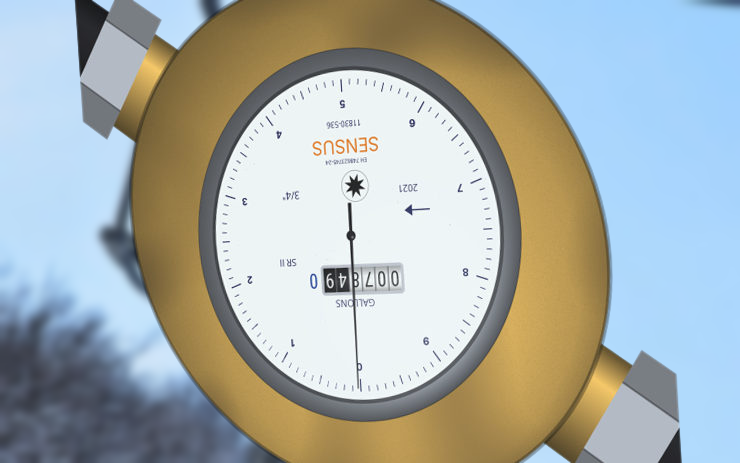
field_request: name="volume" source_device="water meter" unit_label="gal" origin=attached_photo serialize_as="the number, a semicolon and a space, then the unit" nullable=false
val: 78490.0; gal
